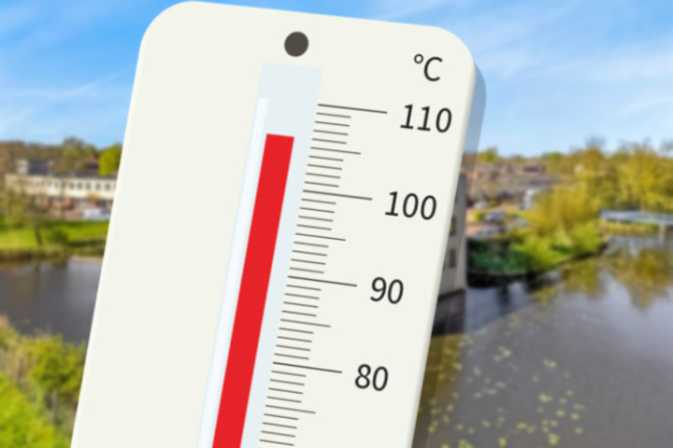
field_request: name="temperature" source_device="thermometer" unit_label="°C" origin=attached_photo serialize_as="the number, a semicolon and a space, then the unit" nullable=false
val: 106; °C
